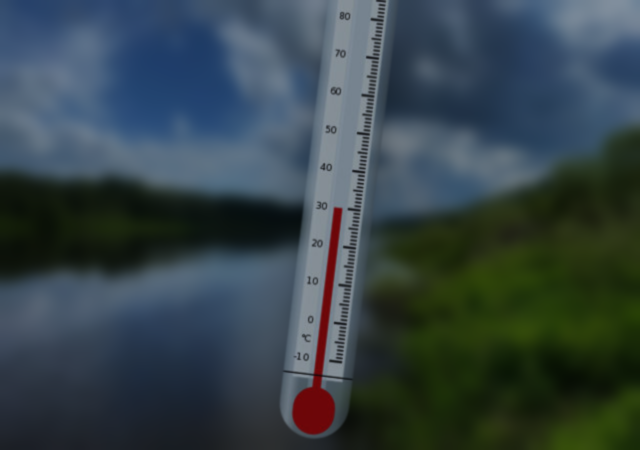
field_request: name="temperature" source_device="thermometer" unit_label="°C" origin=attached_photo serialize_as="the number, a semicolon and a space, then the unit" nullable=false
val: 30; °C
